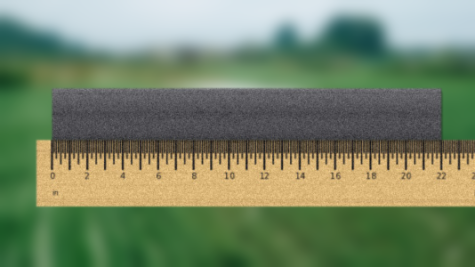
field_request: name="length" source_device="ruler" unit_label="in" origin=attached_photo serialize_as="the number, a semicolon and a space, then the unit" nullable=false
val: 22; in
